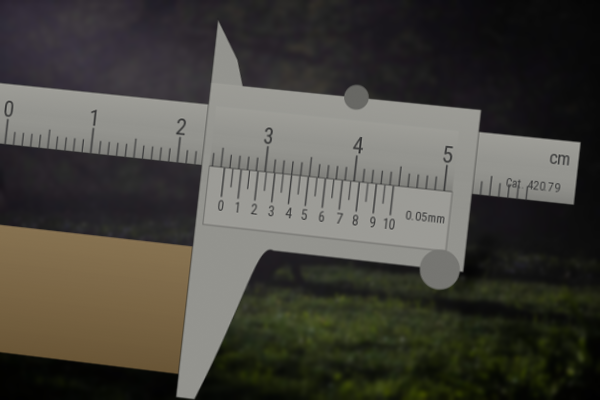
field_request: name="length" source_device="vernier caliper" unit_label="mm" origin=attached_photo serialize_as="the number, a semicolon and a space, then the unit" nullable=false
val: 25.4; mm
